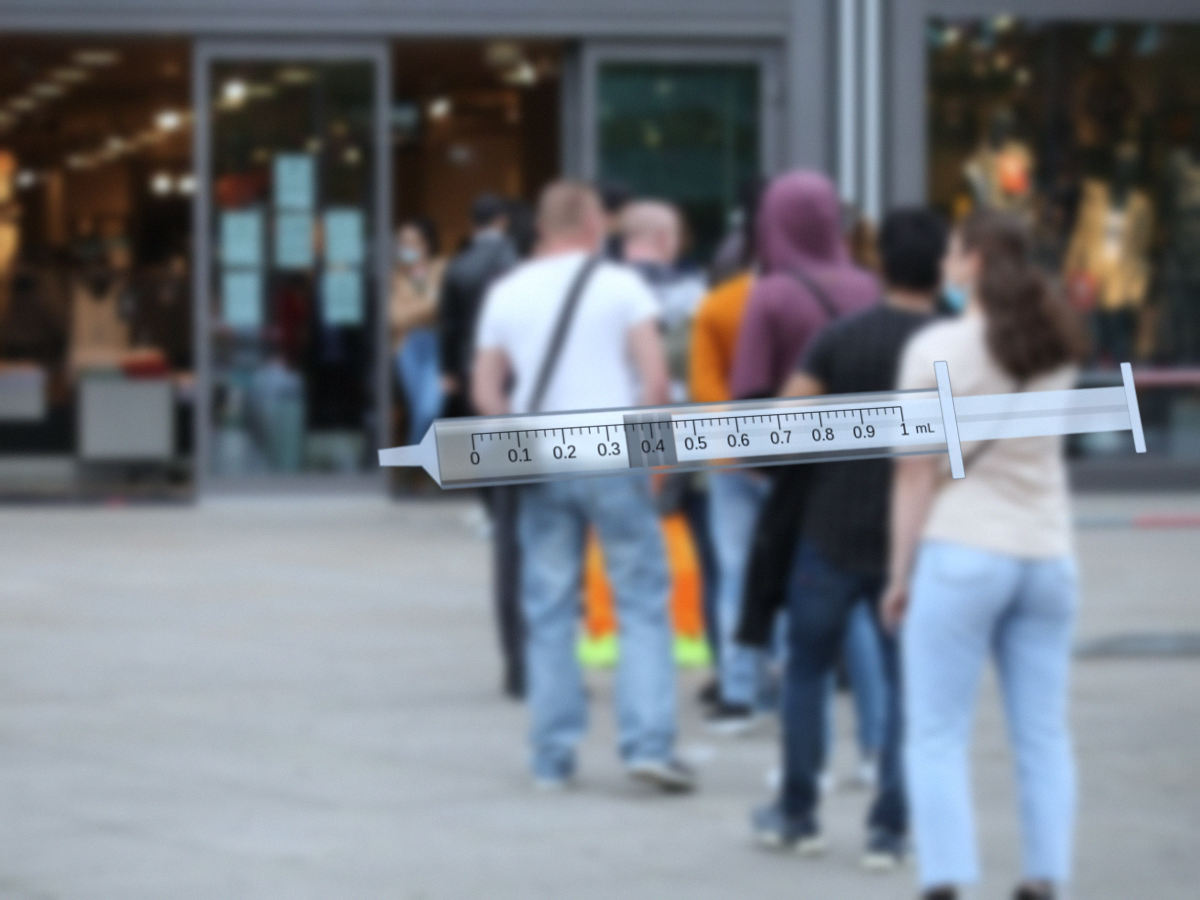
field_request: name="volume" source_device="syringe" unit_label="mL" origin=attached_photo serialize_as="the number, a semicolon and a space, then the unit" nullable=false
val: 0.34; mL
